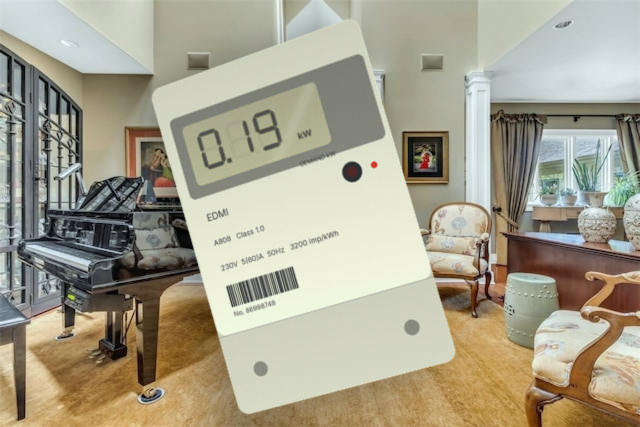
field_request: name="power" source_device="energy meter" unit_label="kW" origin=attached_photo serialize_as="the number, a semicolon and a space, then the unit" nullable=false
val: 0.19; kW
